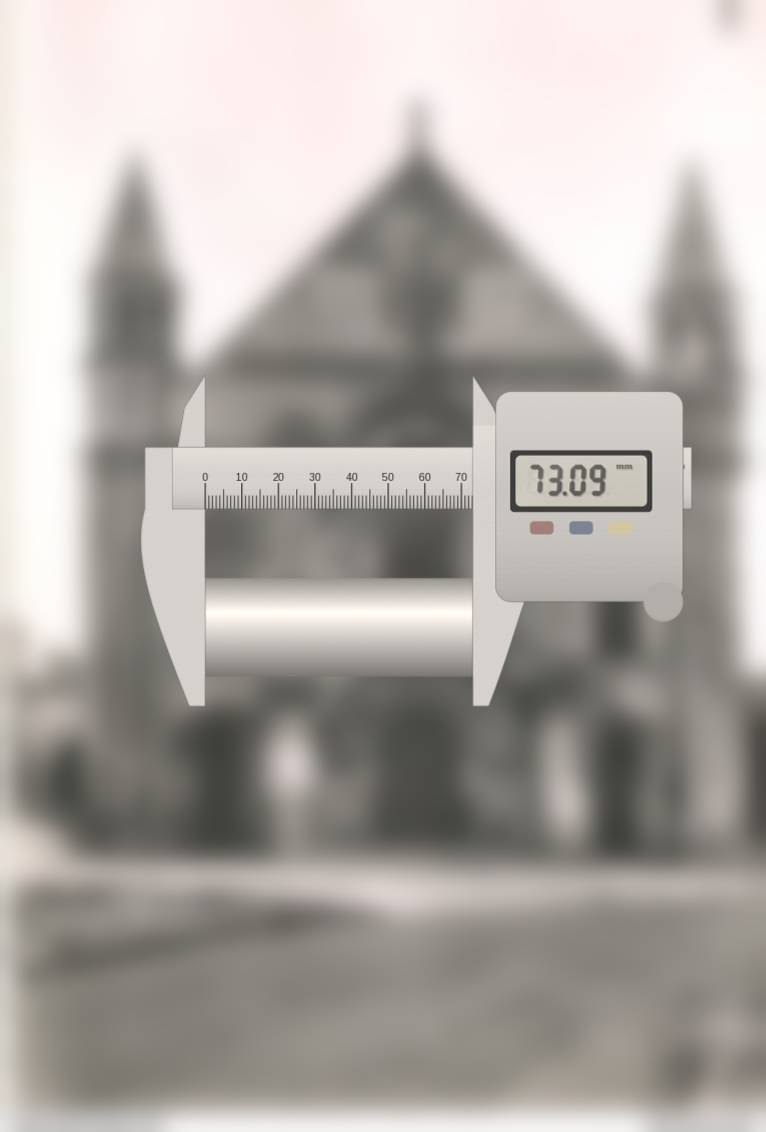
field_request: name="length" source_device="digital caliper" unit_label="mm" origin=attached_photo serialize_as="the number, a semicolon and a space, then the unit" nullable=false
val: 73.09; mm
